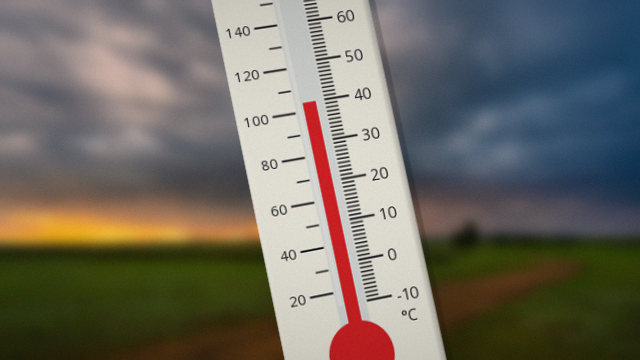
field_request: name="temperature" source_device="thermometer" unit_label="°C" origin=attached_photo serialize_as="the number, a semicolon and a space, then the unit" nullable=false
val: 40; °C
